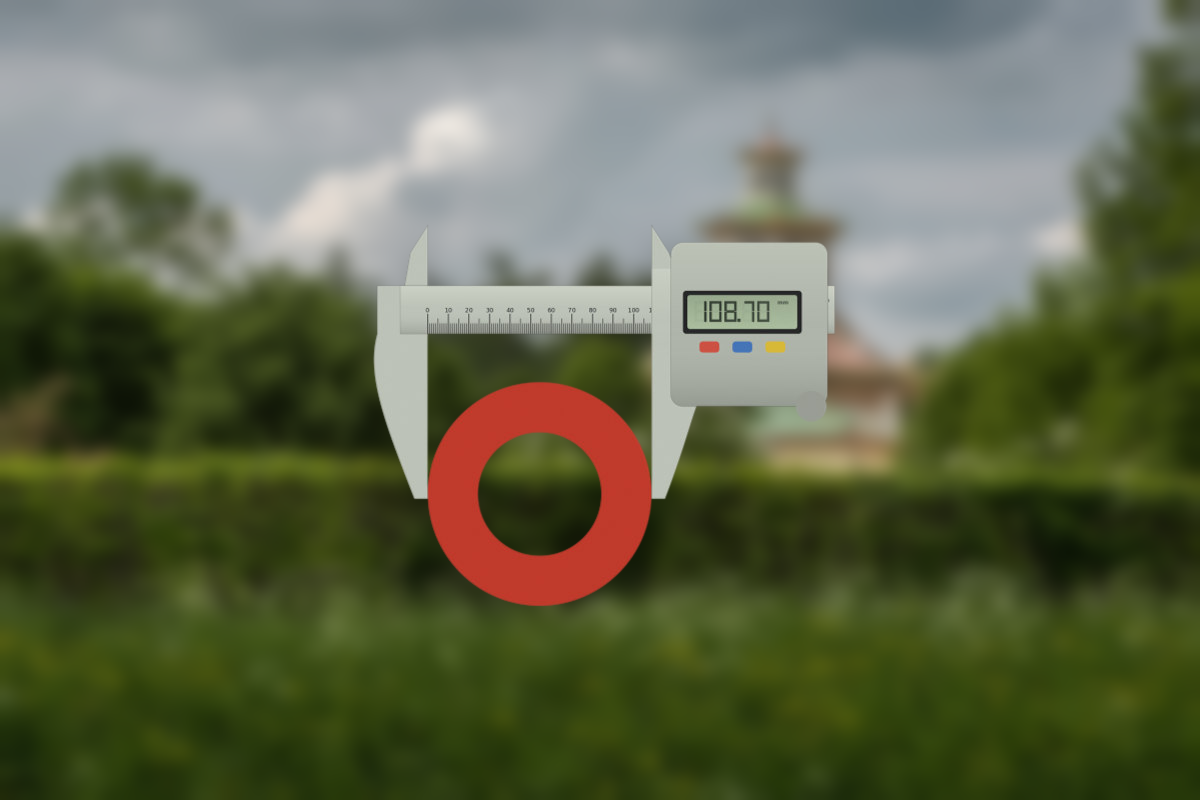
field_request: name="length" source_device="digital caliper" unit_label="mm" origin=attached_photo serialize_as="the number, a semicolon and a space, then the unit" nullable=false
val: 108.70; mm
